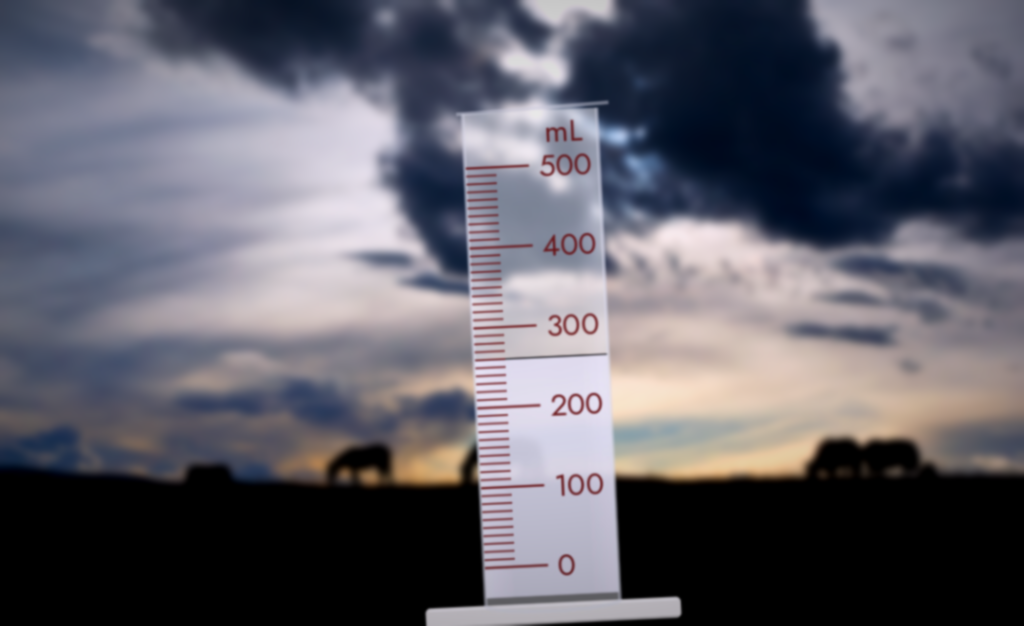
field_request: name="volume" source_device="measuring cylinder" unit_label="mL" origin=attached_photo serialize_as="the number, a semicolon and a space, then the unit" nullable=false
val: 260; mL
